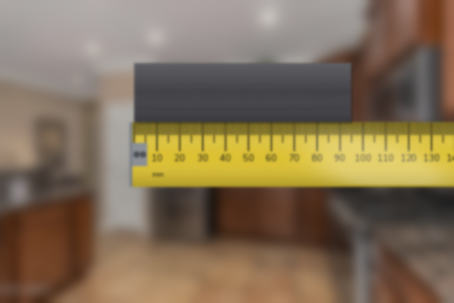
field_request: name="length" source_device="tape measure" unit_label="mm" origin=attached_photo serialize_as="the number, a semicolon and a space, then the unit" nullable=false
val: 95; mm
